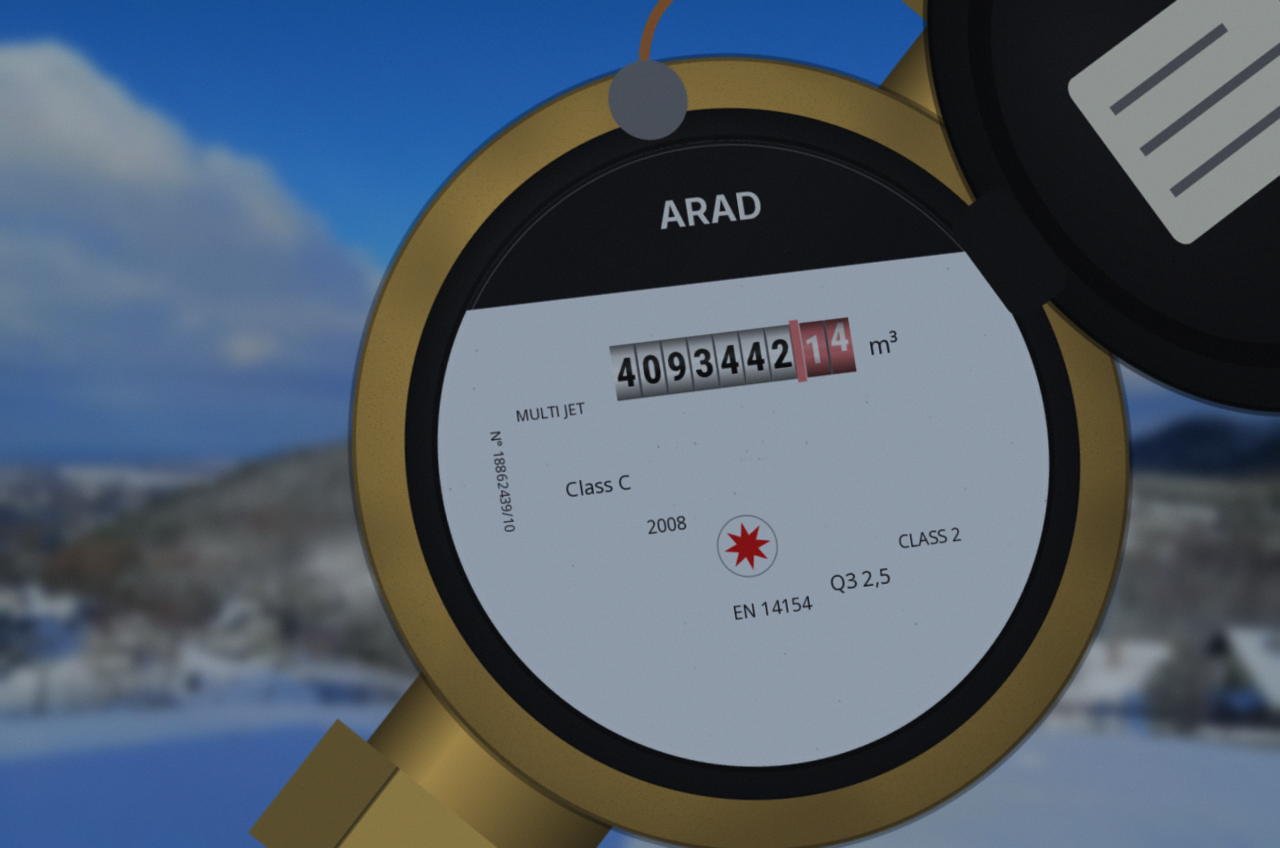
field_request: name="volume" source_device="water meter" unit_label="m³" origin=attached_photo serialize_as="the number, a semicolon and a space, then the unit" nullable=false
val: 4093442.14; m³
